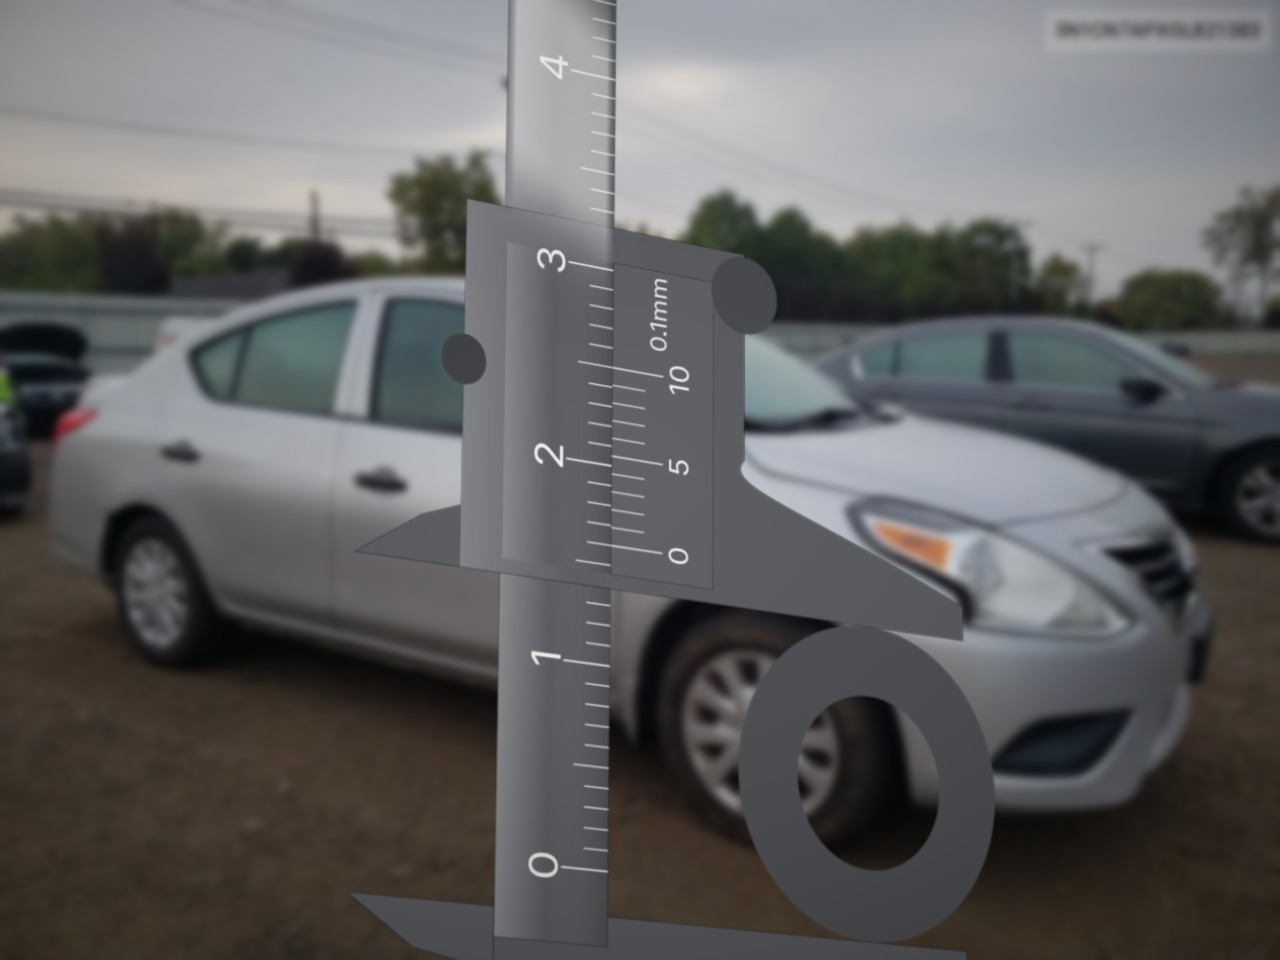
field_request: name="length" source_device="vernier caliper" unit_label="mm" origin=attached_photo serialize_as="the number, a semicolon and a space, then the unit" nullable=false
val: 16.0; mm
